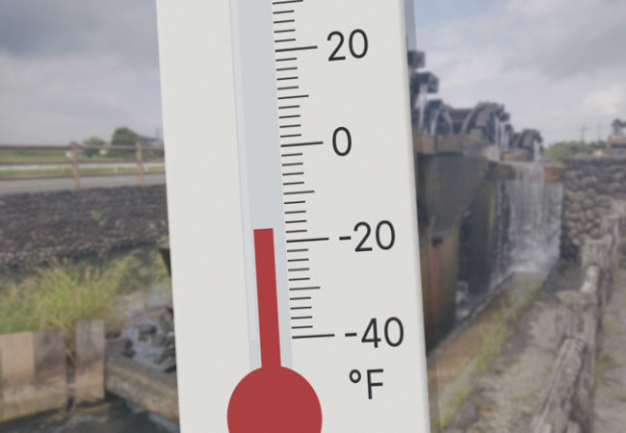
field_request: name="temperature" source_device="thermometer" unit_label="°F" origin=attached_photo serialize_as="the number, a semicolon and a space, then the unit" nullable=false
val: -17; °F
